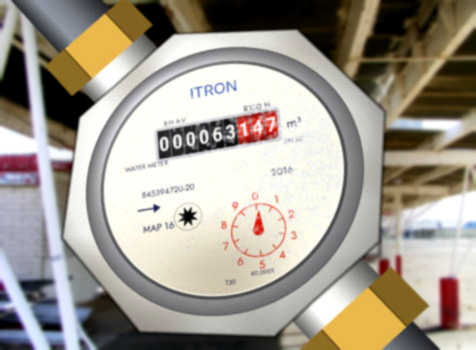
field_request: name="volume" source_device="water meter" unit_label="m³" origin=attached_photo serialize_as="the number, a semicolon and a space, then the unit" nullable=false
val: 63.1470; m³
